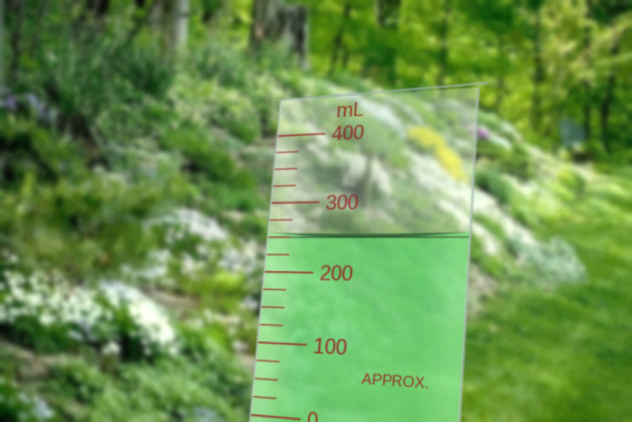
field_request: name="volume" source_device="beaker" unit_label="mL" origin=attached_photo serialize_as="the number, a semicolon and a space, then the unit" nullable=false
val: 250; mL
